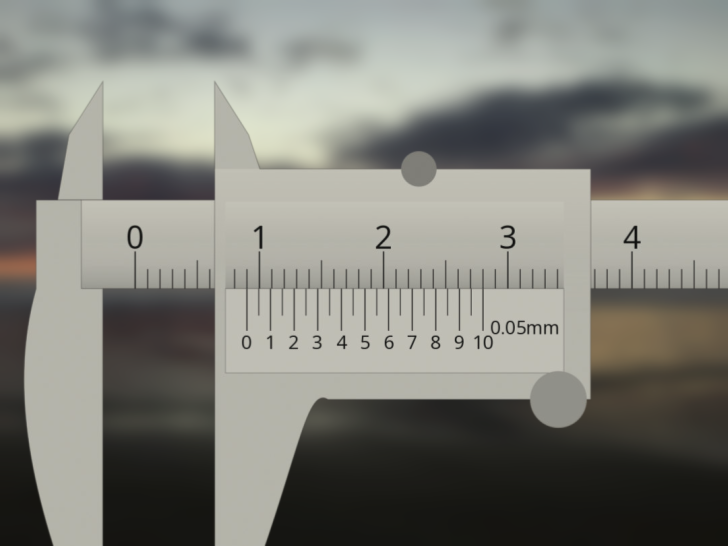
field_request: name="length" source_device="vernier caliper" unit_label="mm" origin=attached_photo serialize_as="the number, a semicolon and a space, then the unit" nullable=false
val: 9.0; mm
